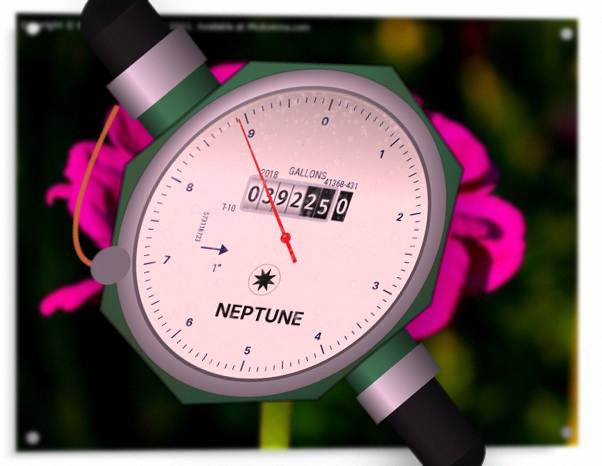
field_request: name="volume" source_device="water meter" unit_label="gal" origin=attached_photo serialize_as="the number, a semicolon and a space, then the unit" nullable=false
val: 392248.9; gal
